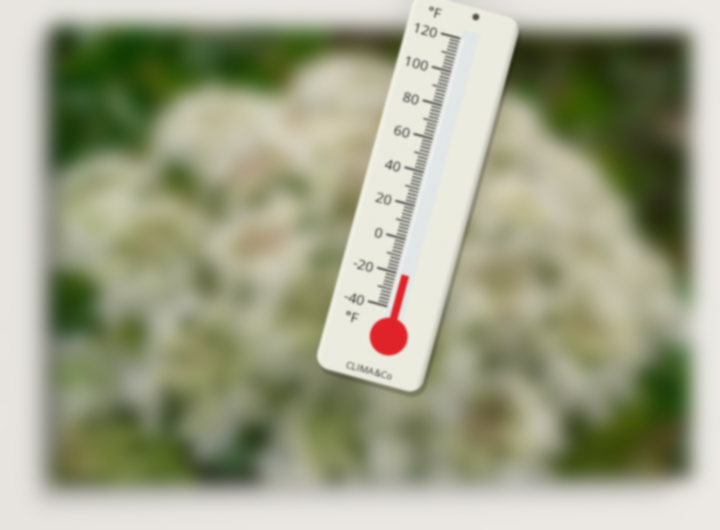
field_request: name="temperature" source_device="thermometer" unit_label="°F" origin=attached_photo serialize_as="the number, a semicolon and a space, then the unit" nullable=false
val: -20; °F
